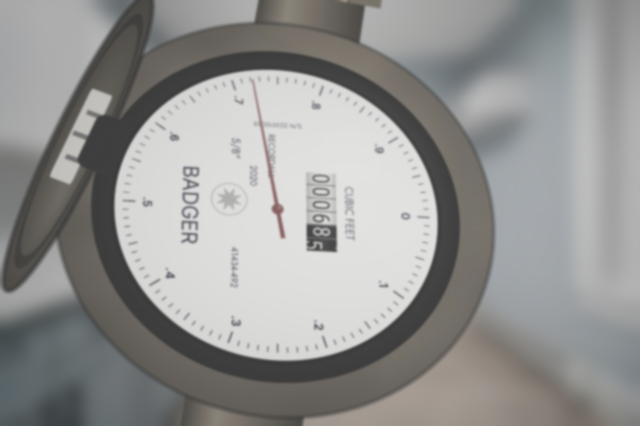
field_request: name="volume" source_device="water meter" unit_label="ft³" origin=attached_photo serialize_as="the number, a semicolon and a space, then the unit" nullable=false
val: 684.72; ft³
